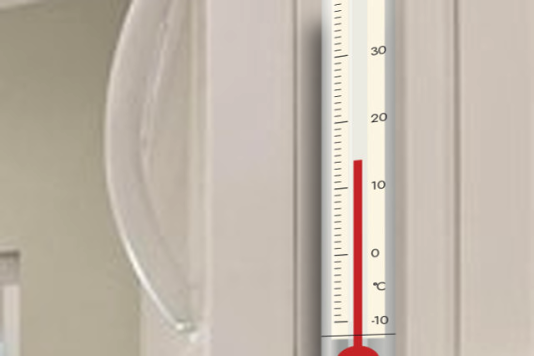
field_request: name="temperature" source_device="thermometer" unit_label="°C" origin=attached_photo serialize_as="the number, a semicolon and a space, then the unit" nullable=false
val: 14; °C
